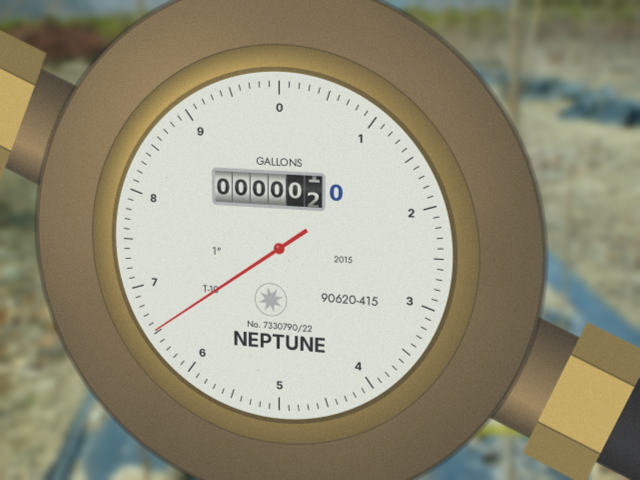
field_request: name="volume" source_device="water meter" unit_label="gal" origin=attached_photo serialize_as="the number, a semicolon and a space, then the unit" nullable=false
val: 16.5; gal
